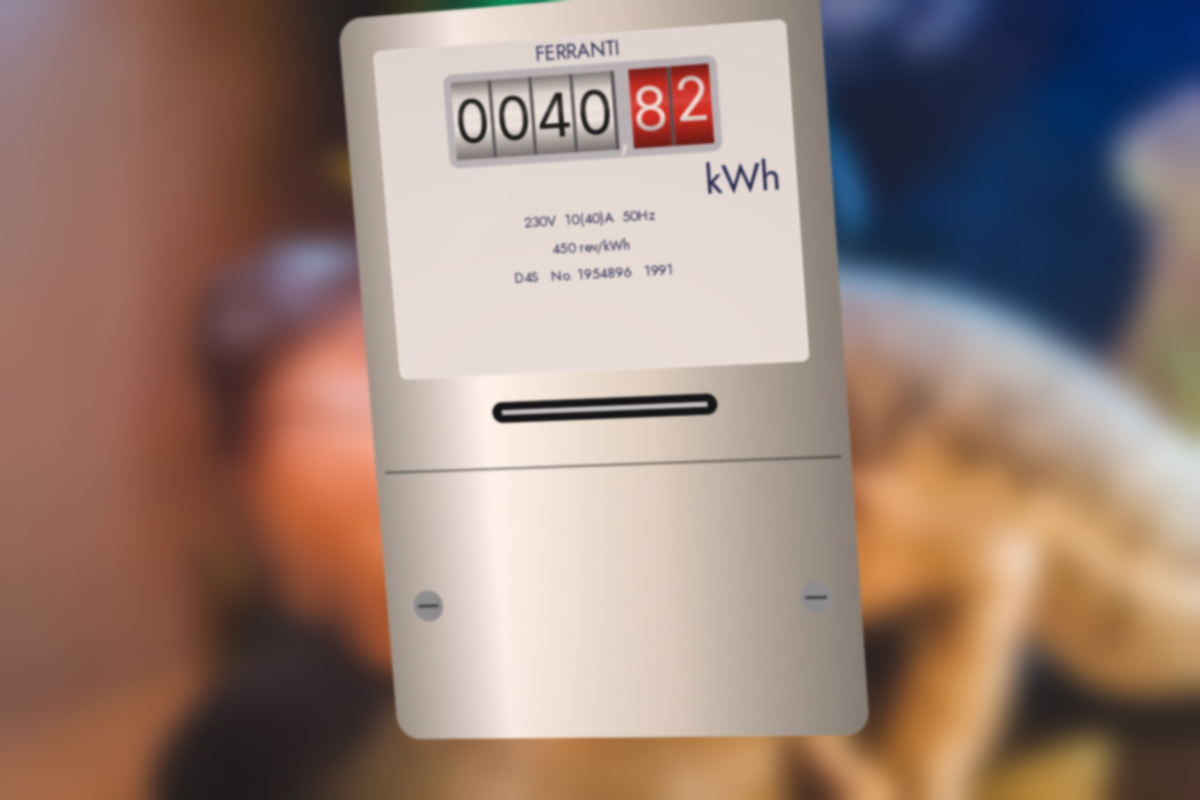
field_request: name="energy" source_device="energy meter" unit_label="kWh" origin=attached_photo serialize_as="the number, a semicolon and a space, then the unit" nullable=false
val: 40.82; kWh
